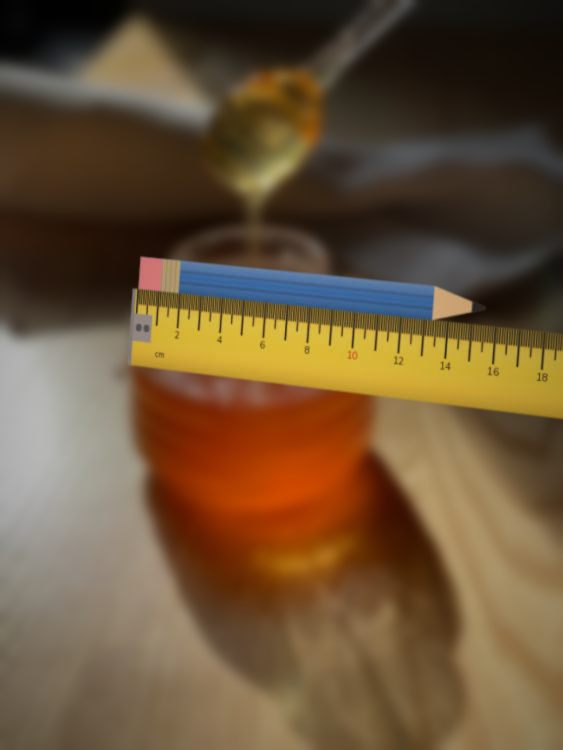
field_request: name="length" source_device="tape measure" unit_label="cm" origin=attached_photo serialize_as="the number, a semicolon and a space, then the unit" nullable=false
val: 15.5; cm
